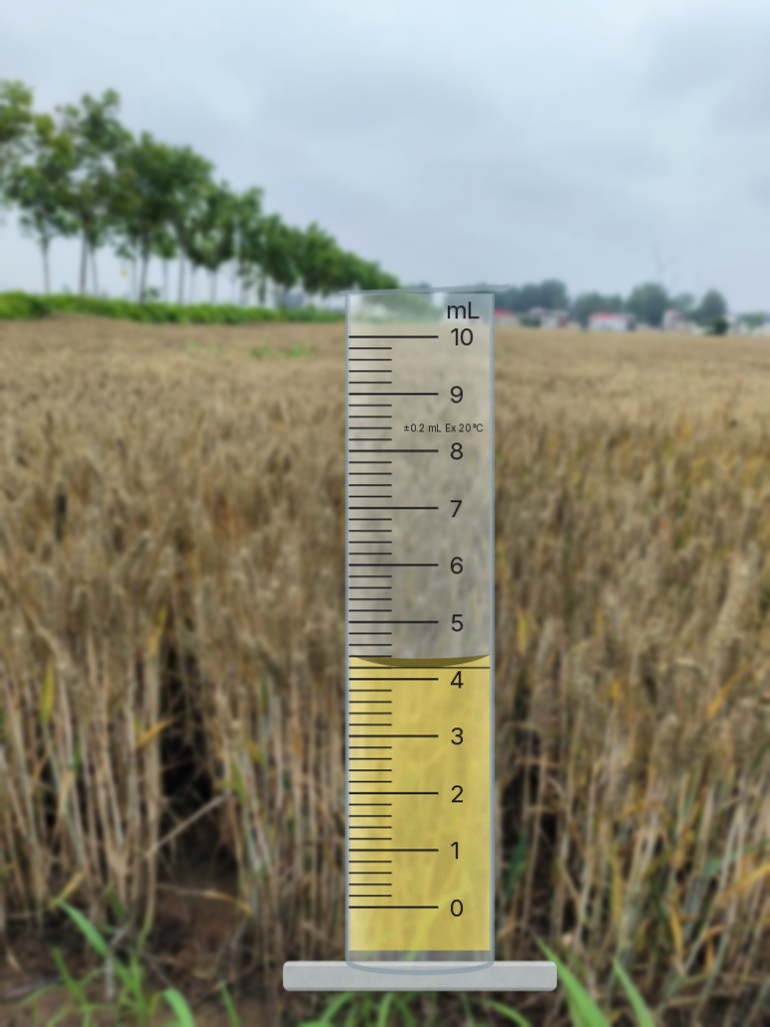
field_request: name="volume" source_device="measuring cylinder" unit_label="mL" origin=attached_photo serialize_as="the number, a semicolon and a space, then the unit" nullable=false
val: 4.2; mL
